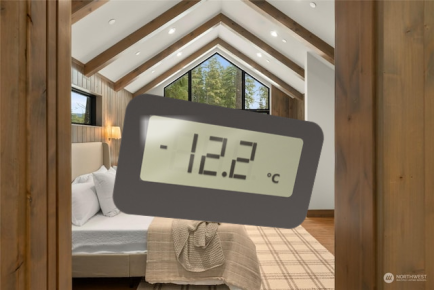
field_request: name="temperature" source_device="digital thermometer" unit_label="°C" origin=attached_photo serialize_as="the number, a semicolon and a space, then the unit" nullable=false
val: -12.2; °C
